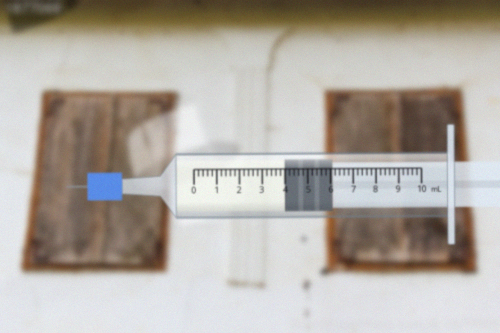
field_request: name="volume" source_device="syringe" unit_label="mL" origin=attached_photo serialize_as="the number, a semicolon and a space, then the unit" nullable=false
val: 4; mL
